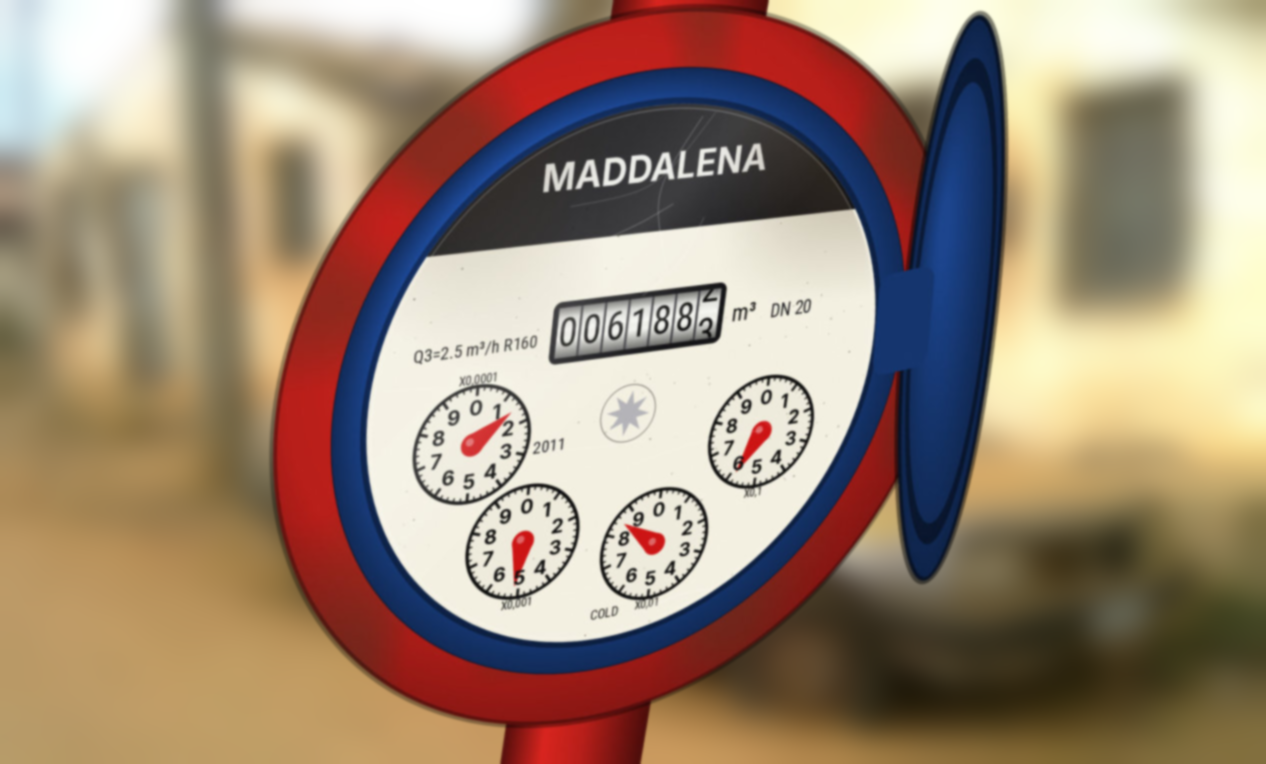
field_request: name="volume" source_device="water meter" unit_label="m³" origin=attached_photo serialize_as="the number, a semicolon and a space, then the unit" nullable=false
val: 61882.5851; m³
